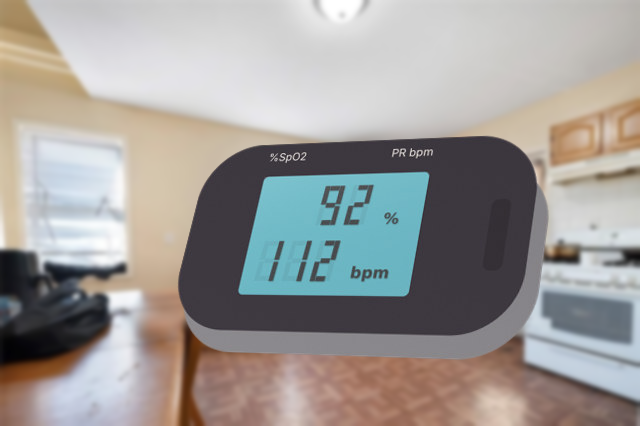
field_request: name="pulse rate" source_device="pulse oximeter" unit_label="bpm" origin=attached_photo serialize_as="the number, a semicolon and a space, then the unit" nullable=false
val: 112; bpm
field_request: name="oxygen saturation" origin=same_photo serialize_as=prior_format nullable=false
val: 92; %
